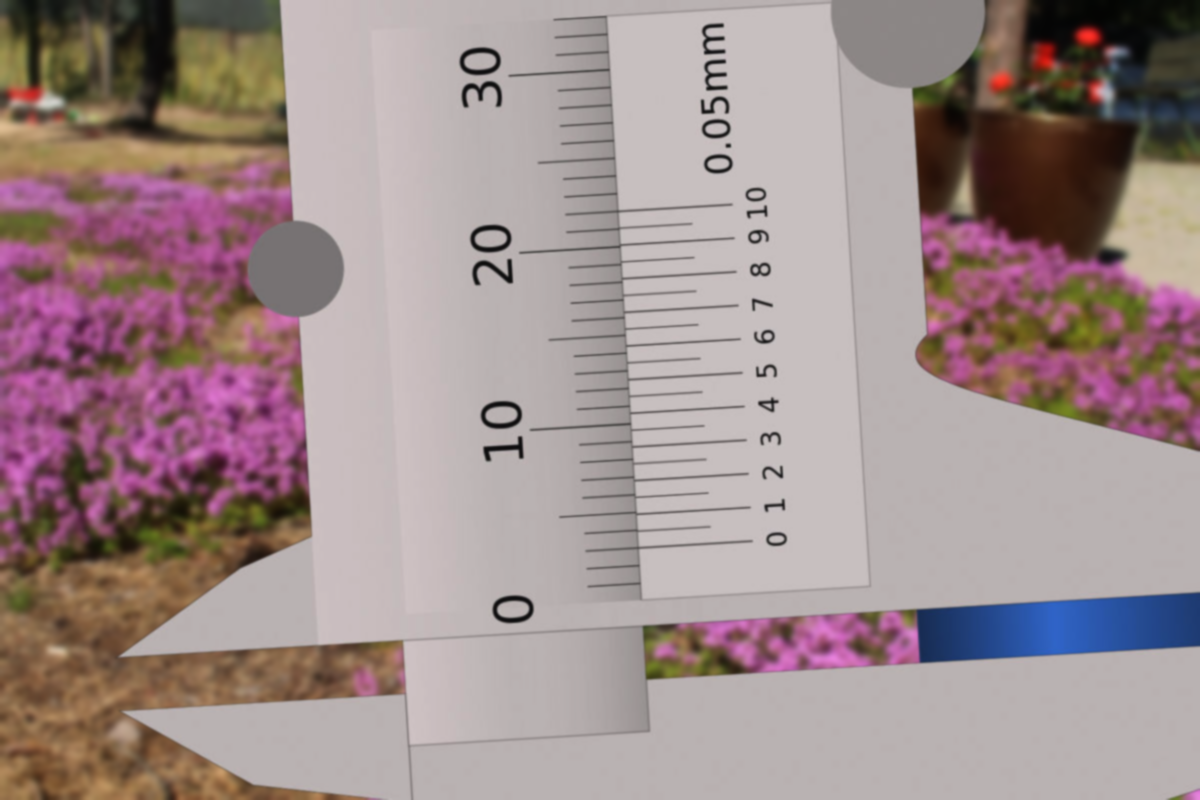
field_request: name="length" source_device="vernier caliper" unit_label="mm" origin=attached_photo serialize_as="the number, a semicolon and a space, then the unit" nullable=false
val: 3.0; mm
